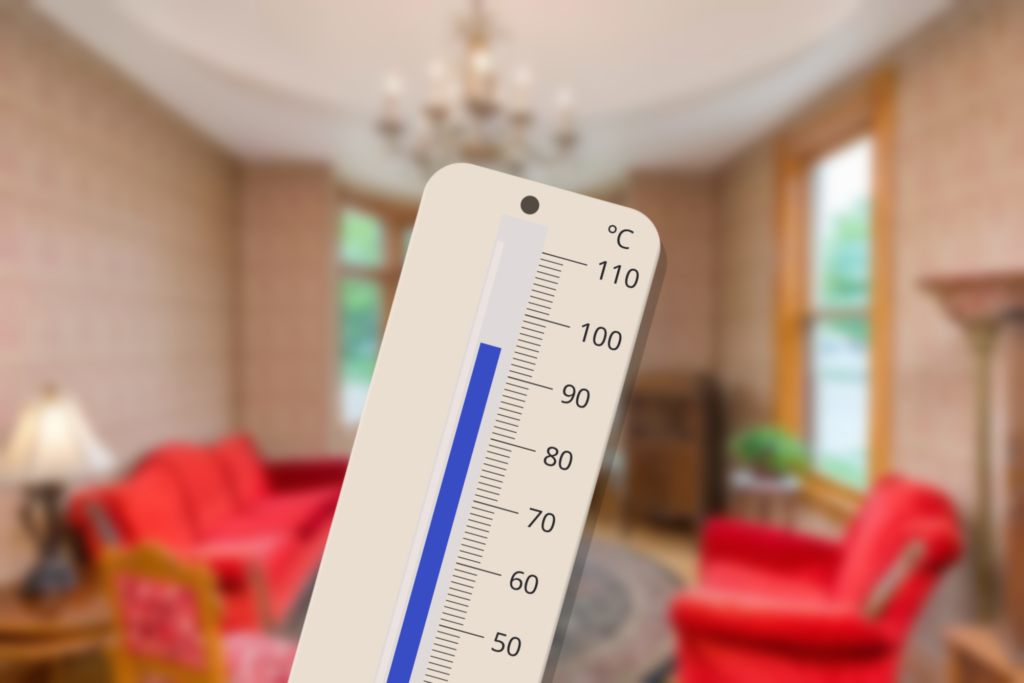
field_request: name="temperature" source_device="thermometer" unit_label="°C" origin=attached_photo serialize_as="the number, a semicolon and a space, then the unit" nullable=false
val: 94; °C
